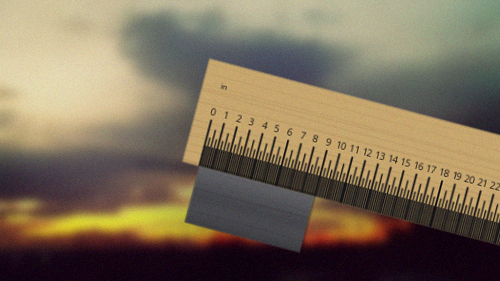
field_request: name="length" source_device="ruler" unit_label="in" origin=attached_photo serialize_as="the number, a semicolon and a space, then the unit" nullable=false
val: 9; in
